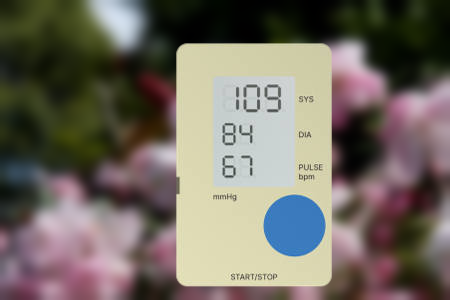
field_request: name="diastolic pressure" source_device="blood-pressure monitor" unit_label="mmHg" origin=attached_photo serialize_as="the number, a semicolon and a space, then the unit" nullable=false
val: 84; mmHg
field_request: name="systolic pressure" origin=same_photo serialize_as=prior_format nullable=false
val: 109; mmHg
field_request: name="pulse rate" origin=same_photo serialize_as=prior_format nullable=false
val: 67; bpm
